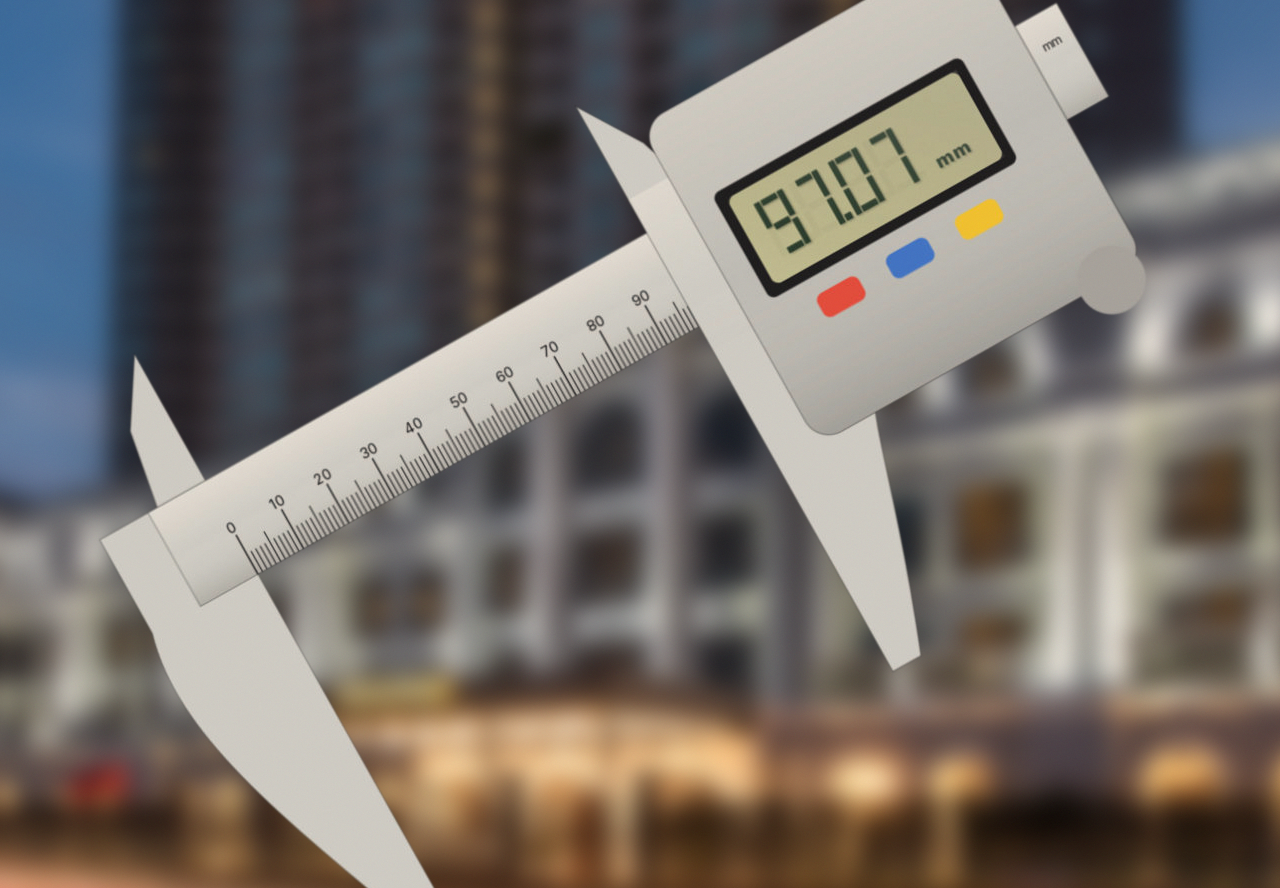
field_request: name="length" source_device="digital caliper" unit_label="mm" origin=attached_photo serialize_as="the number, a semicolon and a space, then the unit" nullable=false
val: 97.07; mm
